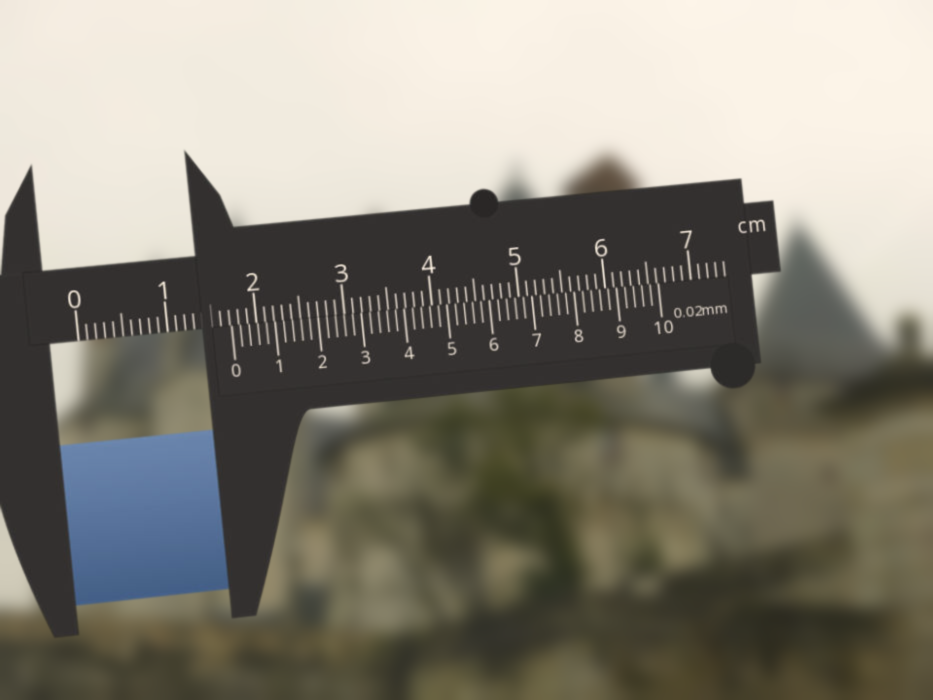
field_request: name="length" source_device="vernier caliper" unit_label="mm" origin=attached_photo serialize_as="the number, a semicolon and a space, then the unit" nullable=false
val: 17.2; mm
